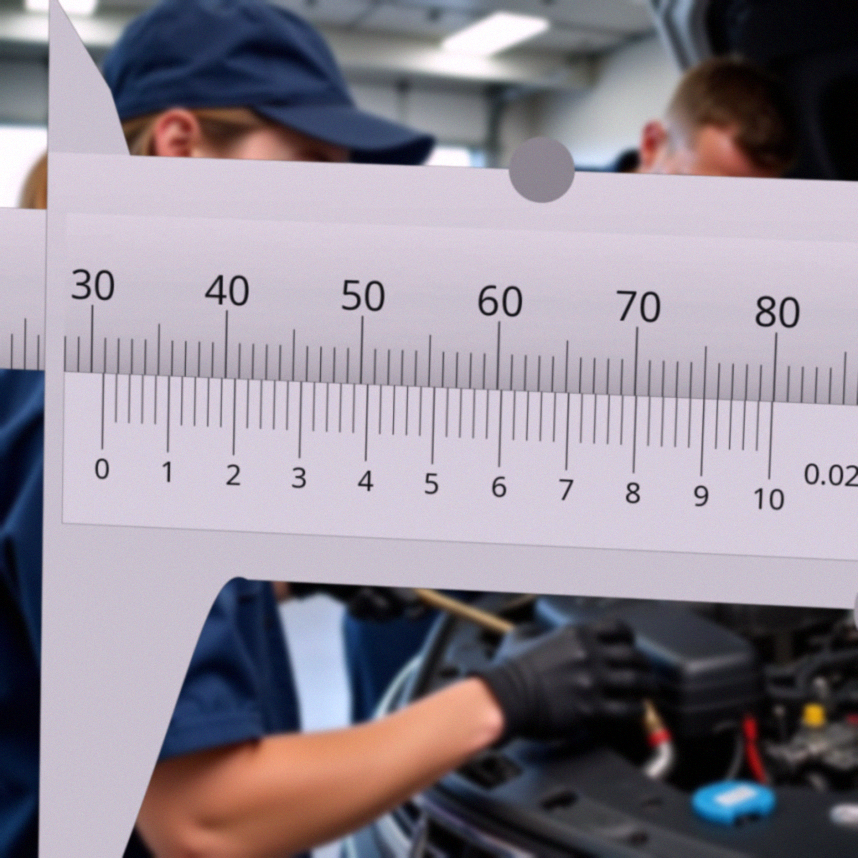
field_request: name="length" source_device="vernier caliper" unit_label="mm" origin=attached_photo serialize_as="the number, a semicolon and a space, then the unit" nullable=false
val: 30.9; mm
